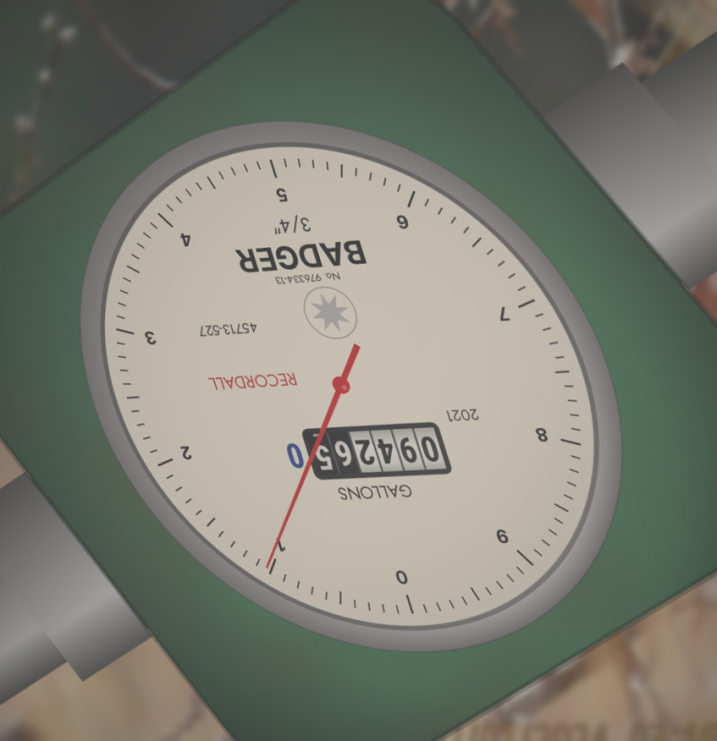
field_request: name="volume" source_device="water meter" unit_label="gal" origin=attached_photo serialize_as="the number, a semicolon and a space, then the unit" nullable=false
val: 942651.0; gal
